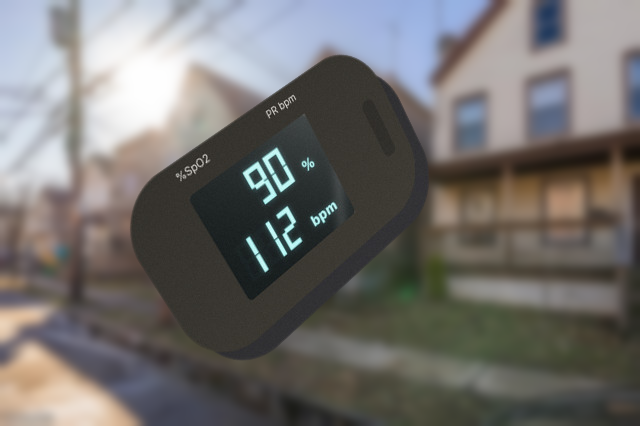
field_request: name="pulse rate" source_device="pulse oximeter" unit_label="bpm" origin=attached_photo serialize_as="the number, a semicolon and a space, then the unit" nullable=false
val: 112; bpm
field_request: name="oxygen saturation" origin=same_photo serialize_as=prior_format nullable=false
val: 90; %
